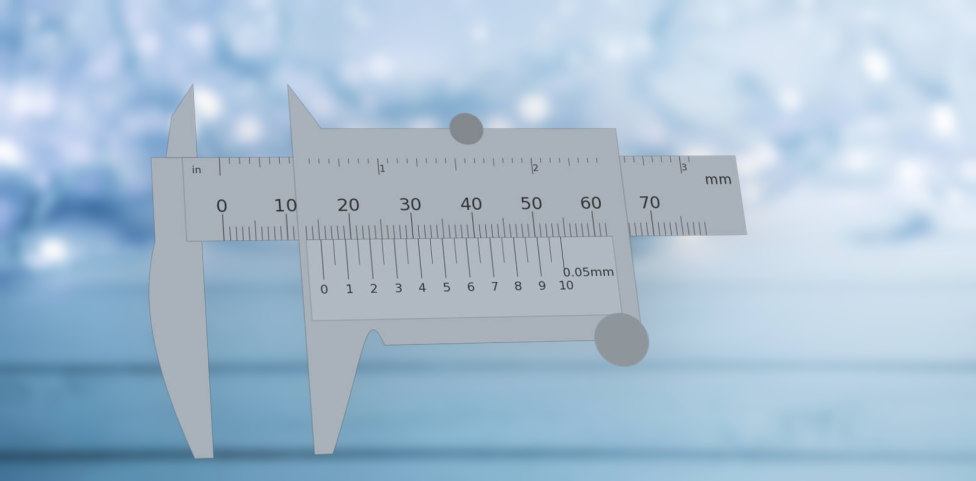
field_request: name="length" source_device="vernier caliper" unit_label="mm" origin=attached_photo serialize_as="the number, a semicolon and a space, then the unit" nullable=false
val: 15.2; mm
